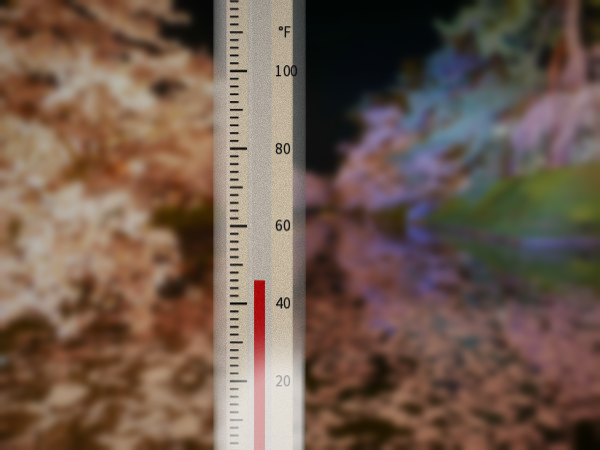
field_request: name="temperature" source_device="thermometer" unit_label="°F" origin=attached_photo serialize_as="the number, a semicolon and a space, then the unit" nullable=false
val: 46; °F
